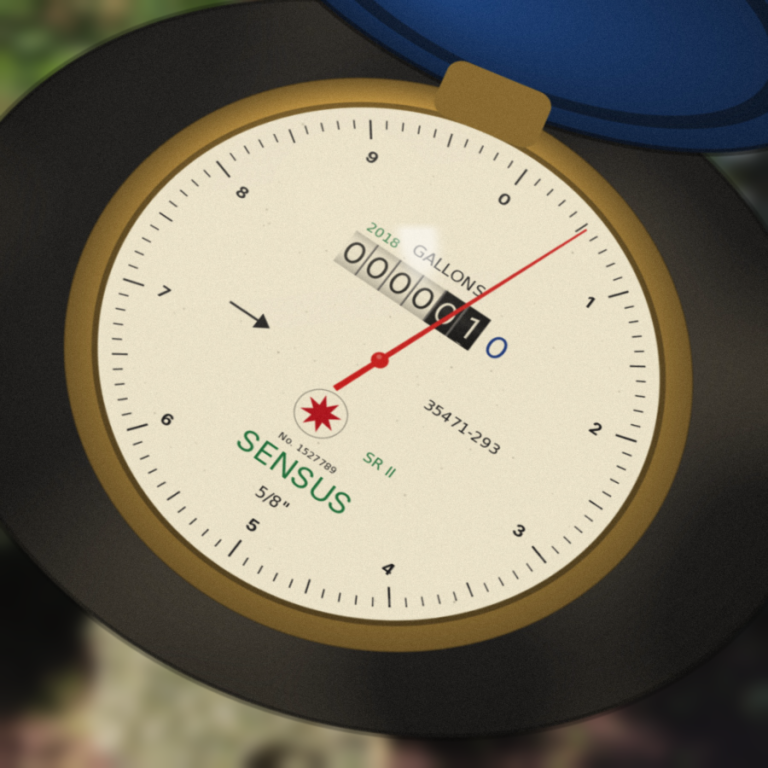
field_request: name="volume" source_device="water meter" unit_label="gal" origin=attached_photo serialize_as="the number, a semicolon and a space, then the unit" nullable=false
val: 10.5; gal
